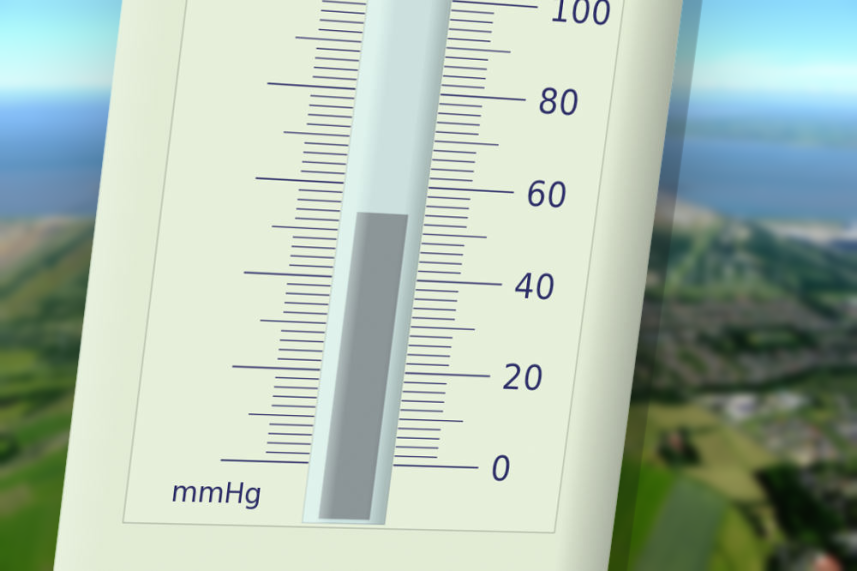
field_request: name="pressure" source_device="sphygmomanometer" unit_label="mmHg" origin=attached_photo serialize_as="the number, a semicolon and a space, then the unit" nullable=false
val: 54; mmHg
